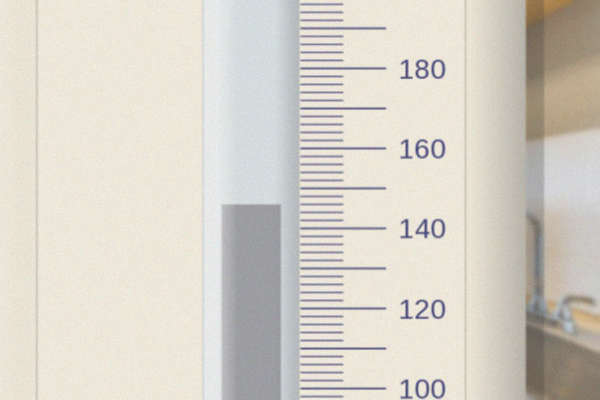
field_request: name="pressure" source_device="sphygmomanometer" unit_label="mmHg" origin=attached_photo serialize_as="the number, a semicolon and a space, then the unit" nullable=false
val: 146; mmHg
